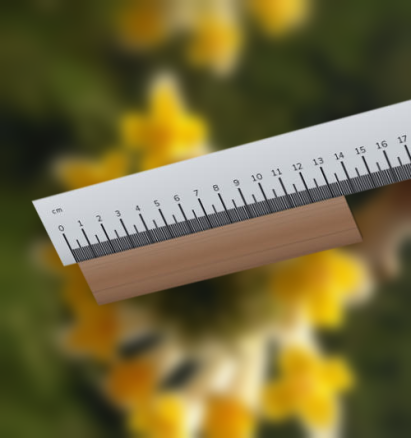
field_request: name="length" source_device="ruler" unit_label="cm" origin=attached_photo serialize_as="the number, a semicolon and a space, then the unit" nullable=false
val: 13.5; cm
